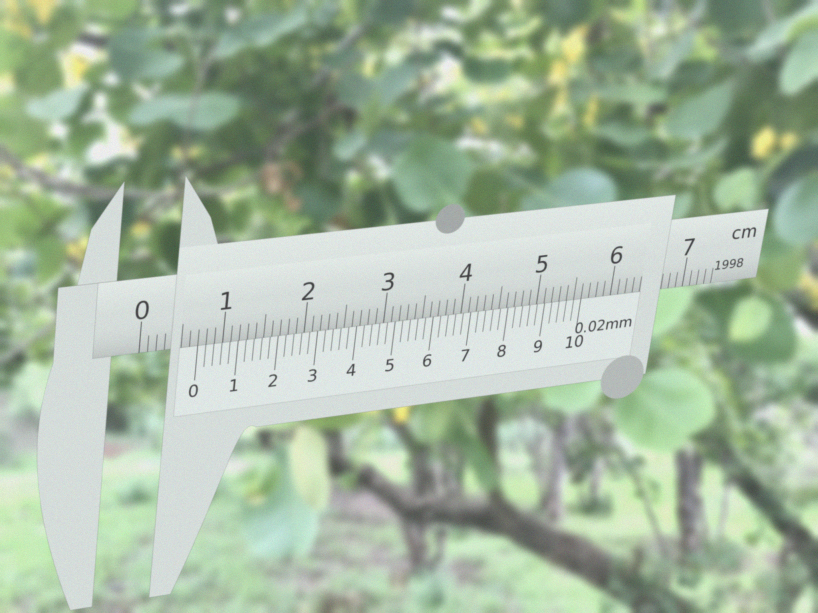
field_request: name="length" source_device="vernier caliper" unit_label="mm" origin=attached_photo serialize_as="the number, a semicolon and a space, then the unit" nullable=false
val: 7.0; mm
